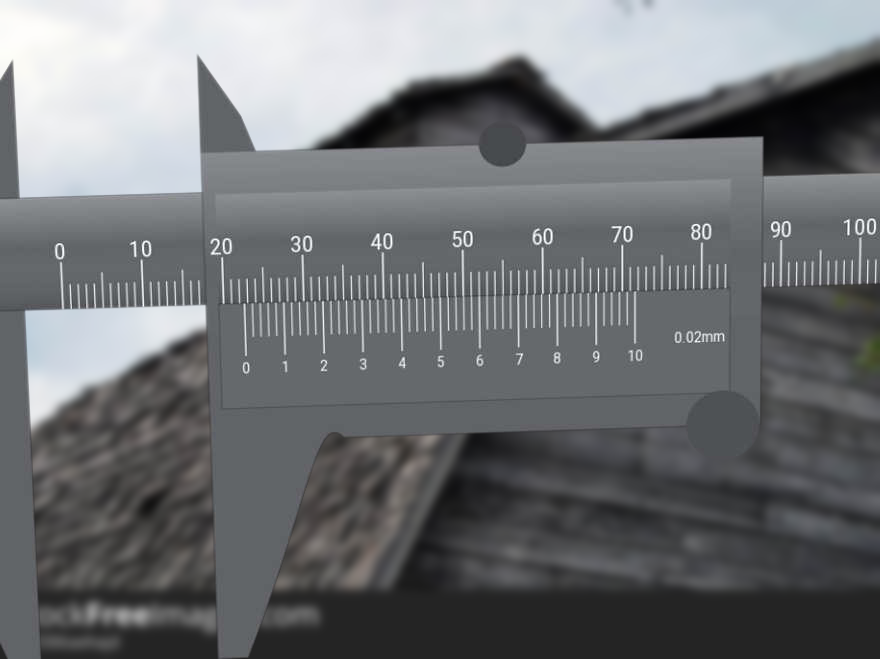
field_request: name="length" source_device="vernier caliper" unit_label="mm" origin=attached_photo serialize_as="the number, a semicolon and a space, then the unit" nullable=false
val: 22.6; mm
